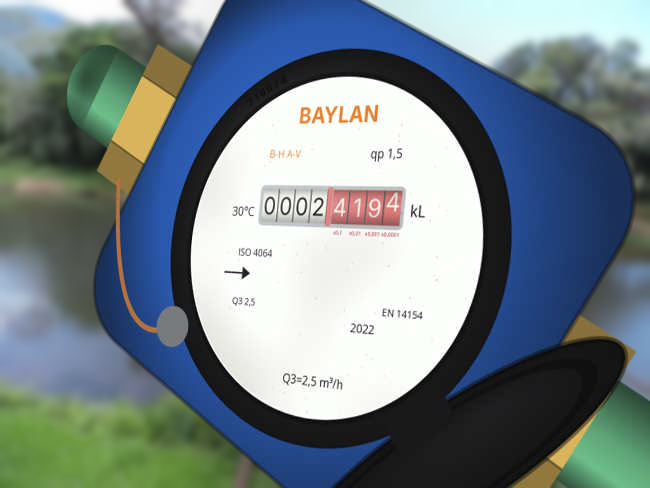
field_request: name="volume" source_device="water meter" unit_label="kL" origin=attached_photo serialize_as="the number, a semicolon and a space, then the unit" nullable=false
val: 2.4194; kL
